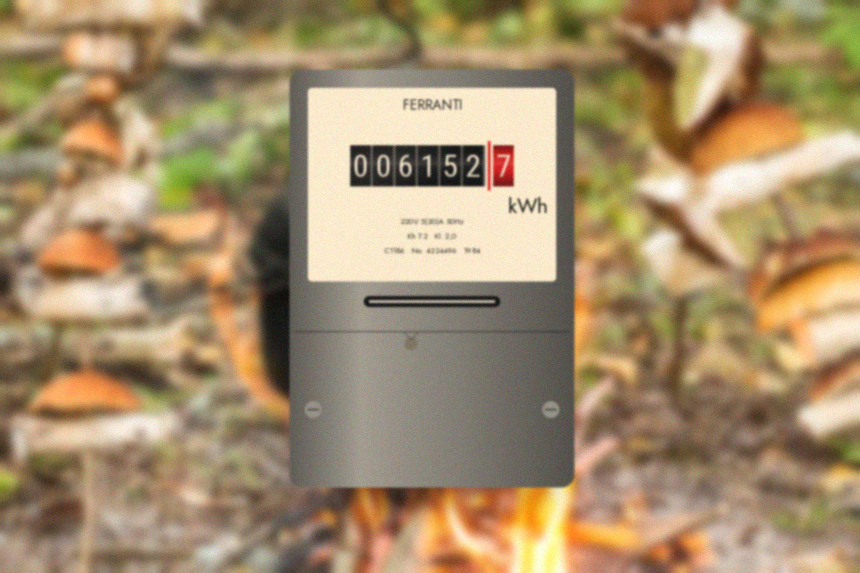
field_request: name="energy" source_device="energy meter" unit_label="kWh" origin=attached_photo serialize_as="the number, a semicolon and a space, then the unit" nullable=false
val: 6152.7; kWh
